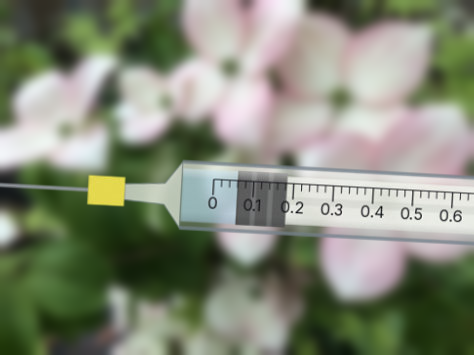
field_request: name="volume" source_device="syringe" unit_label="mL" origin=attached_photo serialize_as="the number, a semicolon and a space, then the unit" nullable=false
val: 0.06; mL
